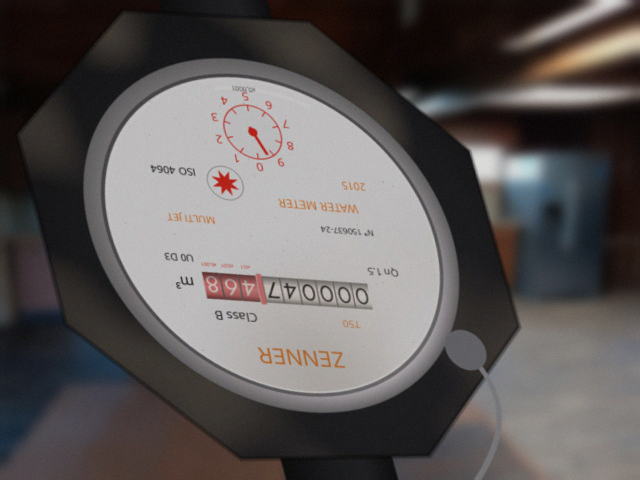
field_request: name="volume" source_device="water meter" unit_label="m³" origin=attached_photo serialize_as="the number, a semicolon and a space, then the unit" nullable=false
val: 47.4679; m³
